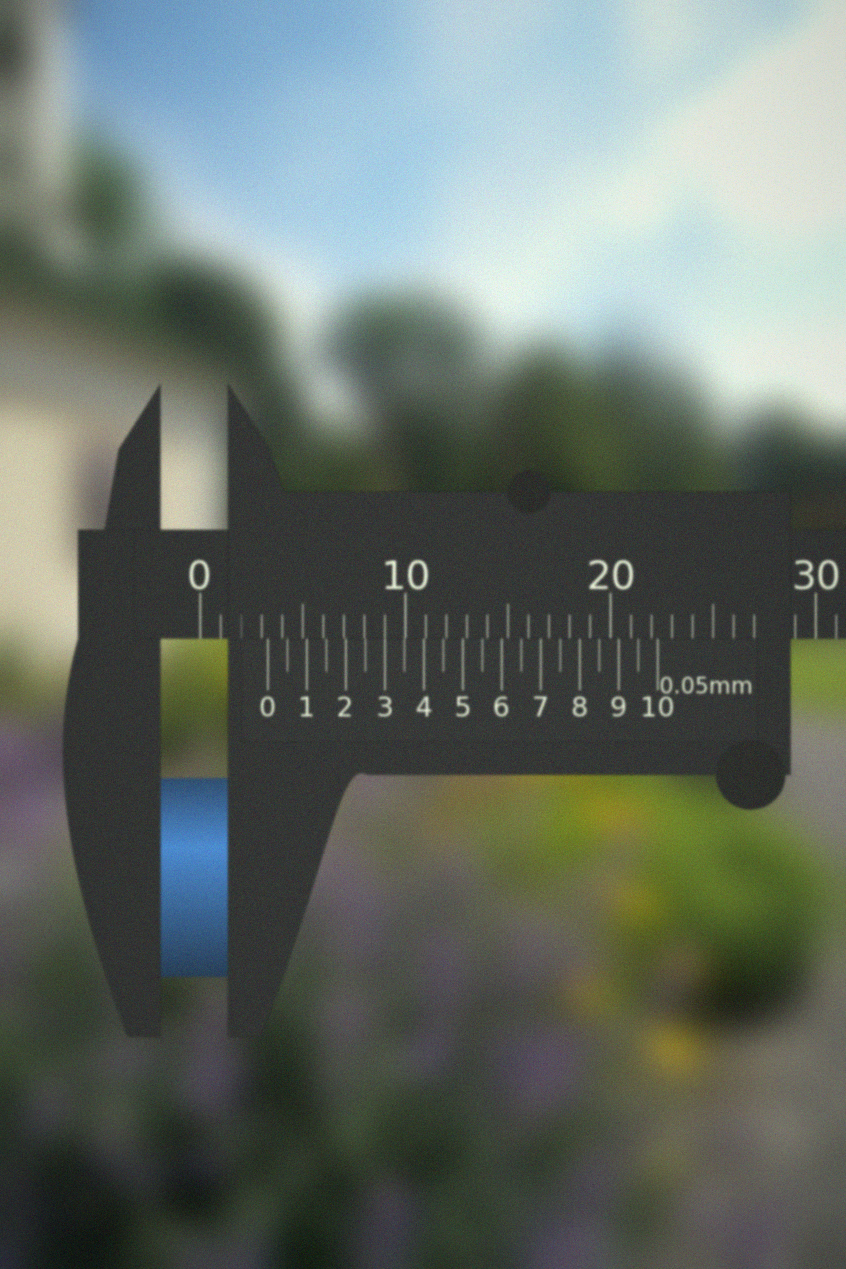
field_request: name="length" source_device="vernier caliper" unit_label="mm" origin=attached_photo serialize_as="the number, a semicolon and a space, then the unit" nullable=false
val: 3.3; mm
